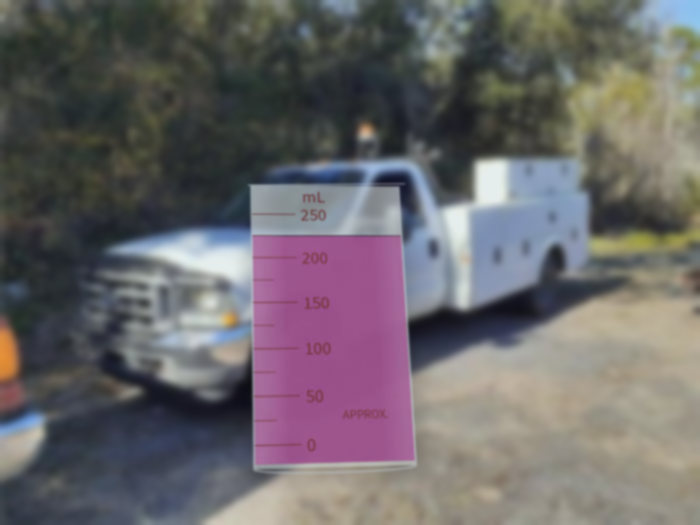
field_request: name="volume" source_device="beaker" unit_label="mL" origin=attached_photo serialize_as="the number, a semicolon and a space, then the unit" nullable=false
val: 225; mL
